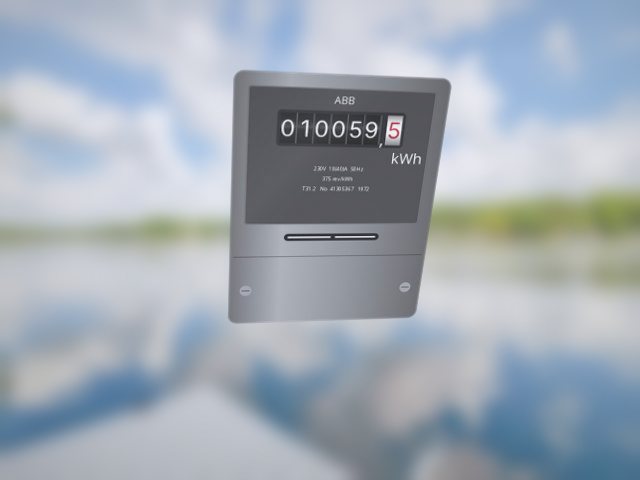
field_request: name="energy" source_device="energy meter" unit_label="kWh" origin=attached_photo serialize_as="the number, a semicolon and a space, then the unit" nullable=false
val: 10059.5; kWh
